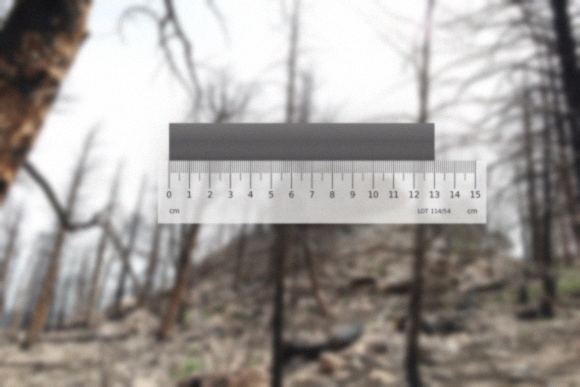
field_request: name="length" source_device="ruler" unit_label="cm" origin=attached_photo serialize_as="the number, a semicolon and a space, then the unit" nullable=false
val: 13; cm
